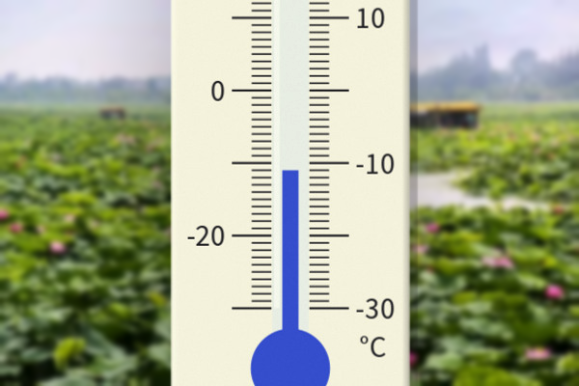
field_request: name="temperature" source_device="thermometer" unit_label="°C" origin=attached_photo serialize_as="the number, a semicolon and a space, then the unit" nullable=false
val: -11; °C
